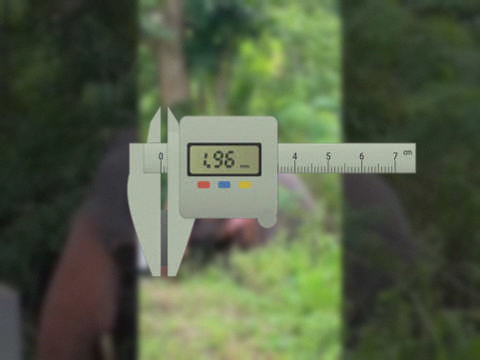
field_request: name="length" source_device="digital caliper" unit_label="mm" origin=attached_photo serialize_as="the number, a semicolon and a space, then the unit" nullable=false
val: 1.96; mm
